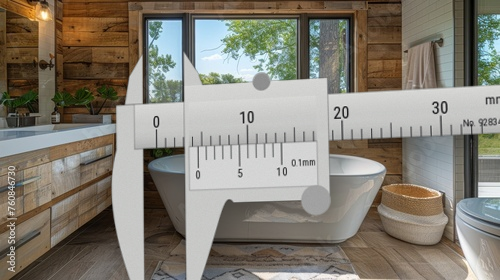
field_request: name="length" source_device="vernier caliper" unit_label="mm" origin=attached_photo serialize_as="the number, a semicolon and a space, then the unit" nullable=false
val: 4.6; mm
